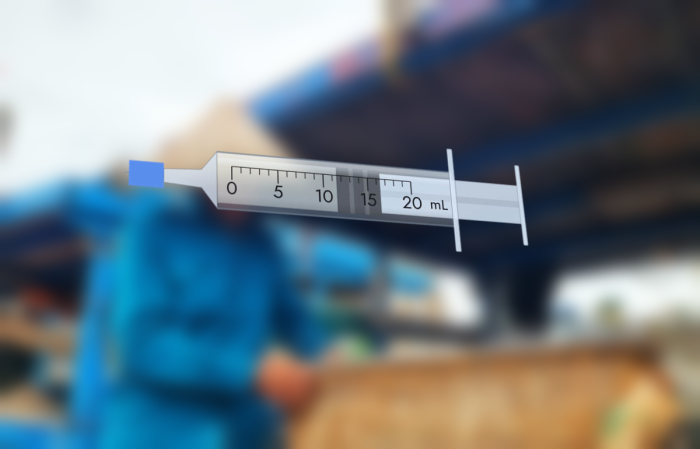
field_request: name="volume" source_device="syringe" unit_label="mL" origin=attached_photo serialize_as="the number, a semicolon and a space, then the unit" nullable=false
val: 11.5; mL
